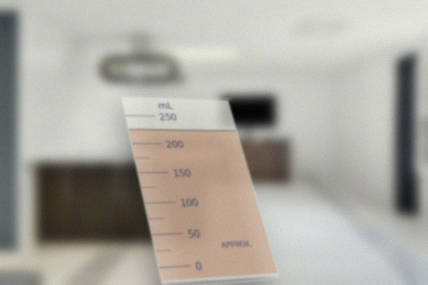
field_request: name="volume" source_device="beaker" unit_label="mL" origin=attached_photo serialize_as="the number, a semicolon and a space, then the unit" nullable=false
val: 225; mL
